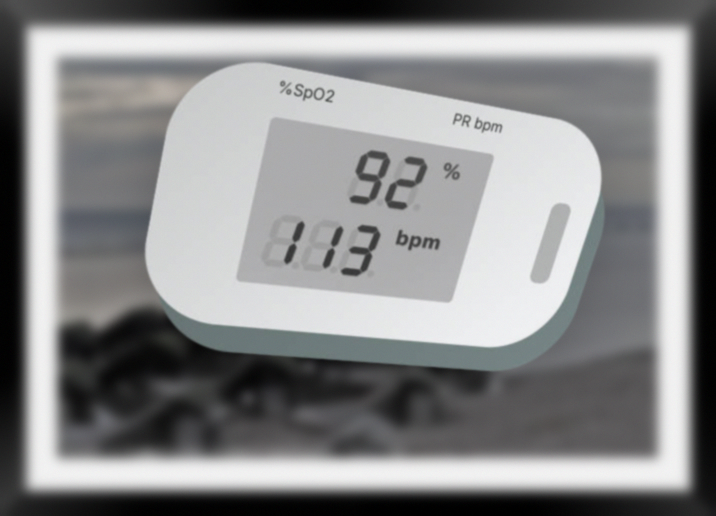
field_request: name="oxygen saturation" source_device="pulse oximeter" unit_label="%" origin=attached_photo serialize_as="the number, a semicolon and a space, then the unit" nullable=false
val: 92; %
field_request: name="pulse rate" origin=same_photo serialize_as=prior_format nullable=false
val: 113; bpm
